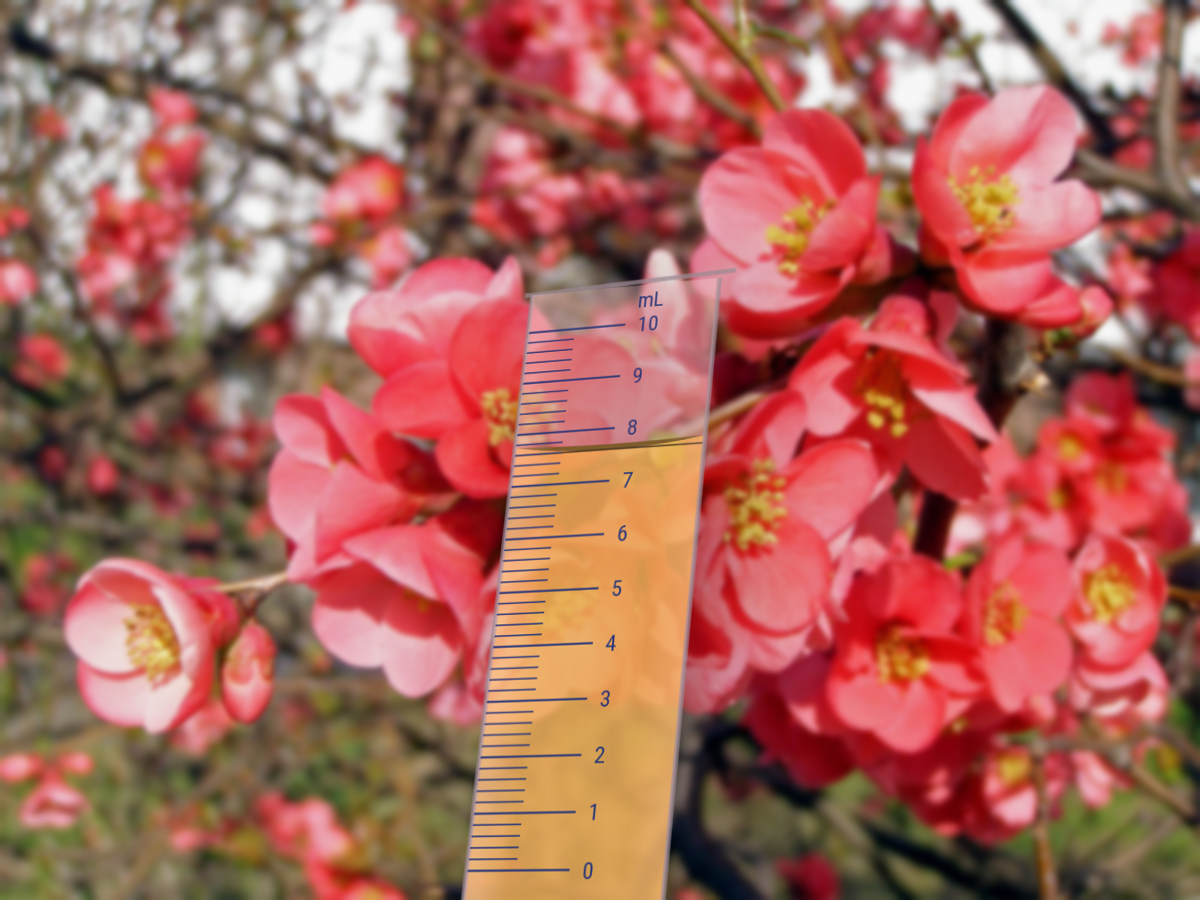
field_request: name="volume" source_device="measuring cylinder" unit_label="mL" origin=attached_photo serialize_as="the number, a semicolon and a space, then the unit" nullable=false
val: 7.6; mL
